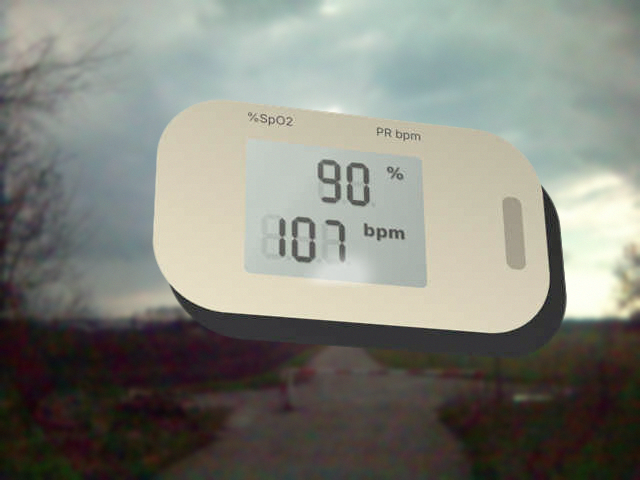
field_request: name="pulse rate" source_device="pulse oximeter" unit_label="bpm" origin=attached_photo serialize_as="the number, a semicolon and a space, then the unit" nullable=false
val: 107; bpm
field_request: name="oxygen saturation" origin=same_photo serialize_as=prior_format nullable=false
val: 90; %
